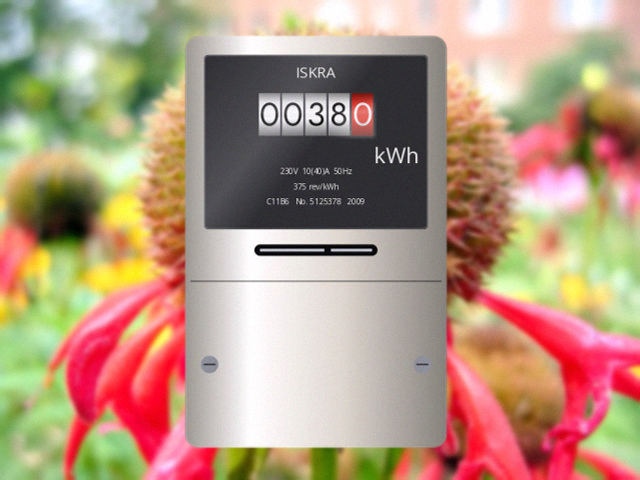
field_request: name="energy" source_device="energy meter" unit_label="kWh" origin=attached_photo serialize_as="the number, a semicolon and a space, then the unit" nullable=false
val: 38.0; kWh
